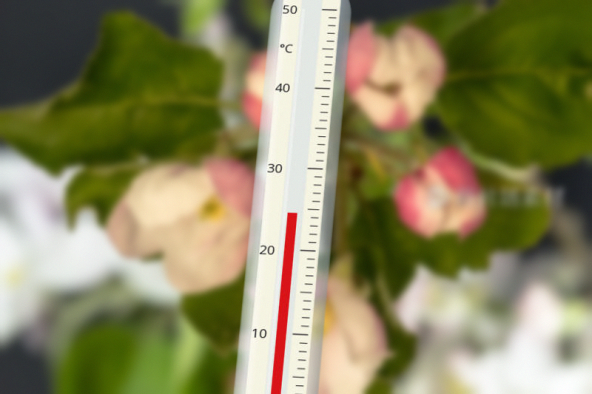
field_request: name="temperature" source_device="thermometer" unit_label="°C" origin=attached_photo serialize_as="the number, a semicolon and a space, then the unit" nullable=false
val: 24.5; °C
